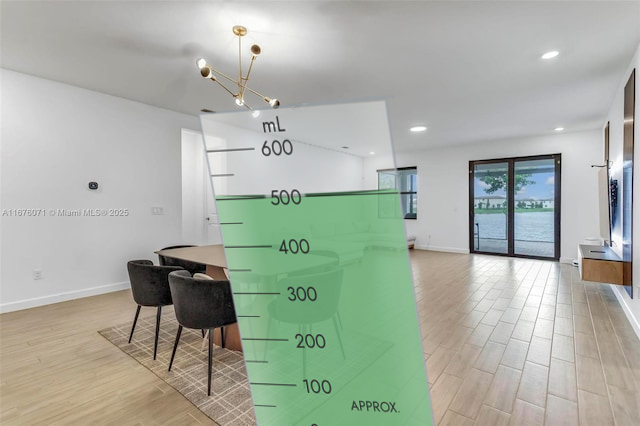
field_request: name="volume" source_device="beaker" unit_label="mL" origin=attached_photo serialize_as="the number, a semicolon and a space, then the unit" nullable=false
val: 500; mL
